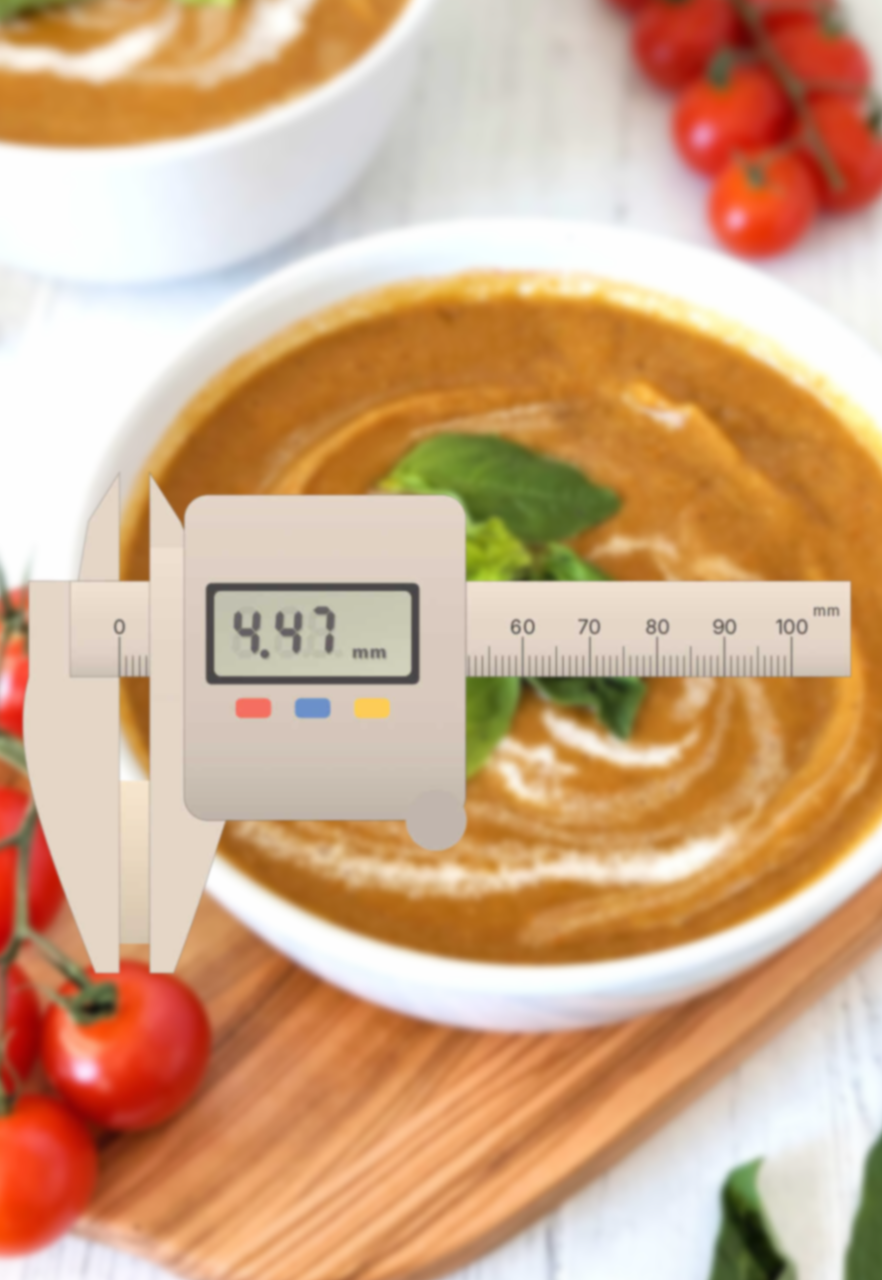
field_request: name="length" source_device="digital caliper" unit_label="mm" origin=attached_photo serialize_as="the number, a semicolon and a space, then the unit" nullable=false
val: 4.47; mm
